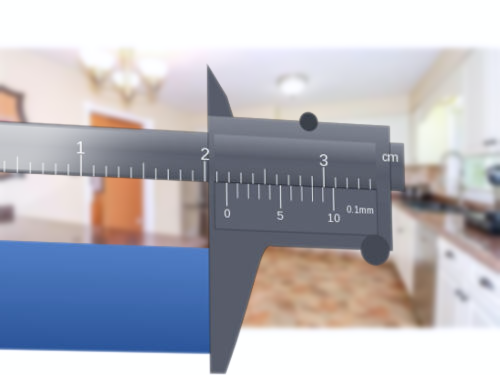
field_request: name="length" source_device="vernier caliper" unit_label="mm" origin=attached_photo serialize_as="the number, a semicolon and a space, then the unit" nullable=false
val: 21.8; mm
